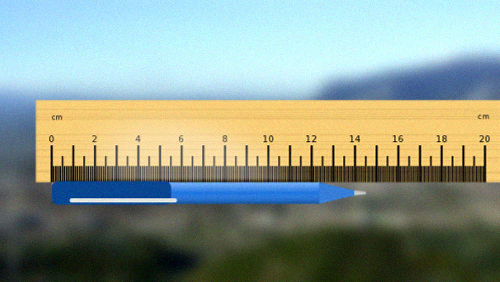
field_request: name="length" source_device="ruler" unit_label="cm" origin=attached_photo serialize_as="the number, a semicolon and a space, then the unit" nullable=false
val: 14.5; cm
